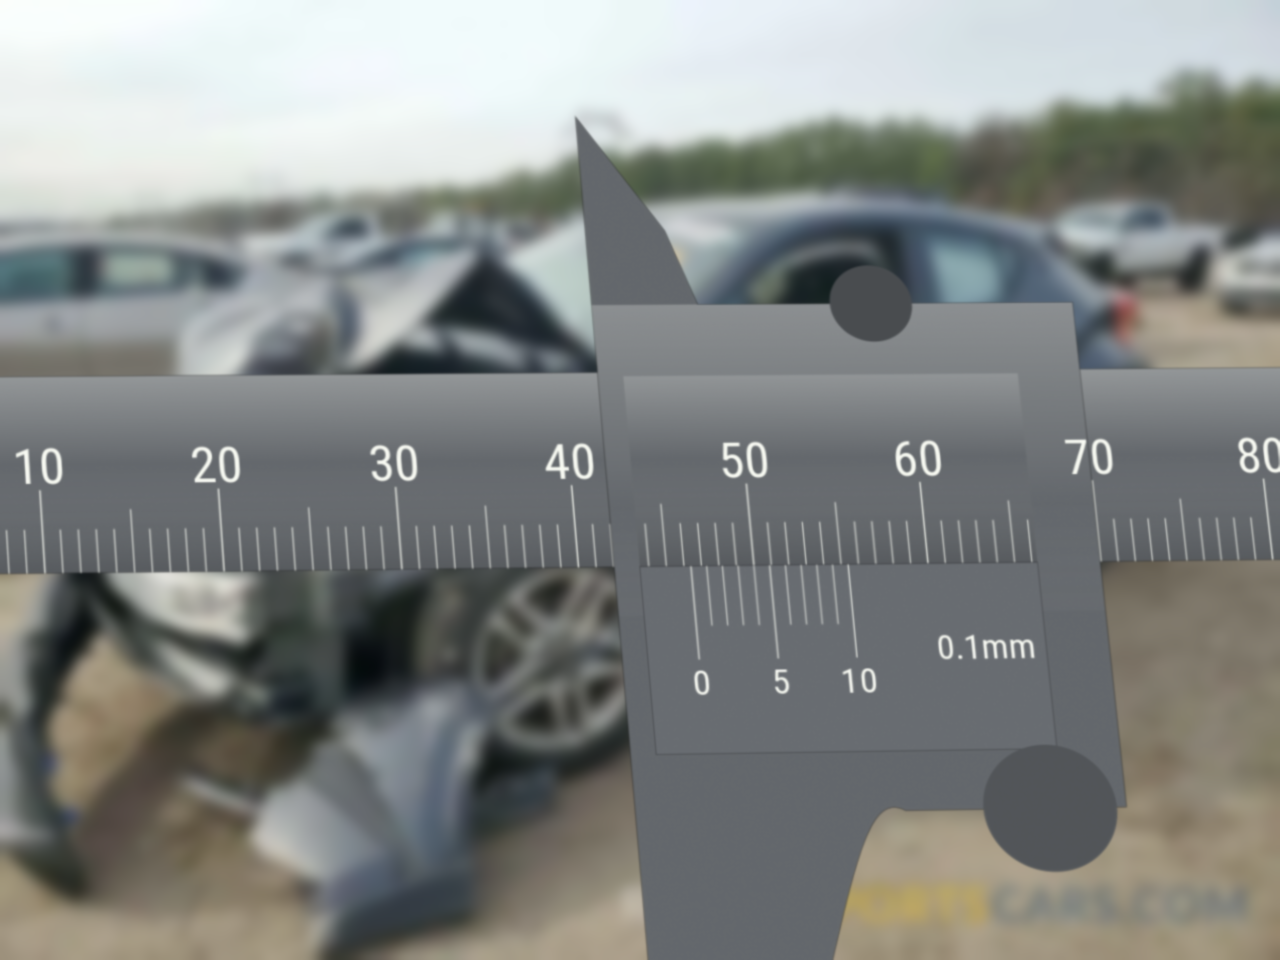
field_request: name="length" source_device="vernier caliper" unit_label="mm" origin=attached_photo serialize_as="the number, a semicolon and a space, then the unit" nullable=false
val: 46.4; mm
